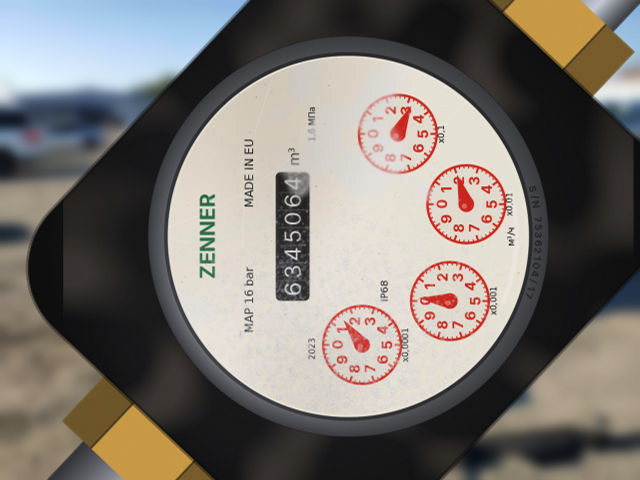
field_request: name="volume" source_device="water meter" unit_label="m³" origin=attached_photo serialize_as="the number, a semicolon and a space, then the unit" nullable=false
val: 6345064.3201; m³
